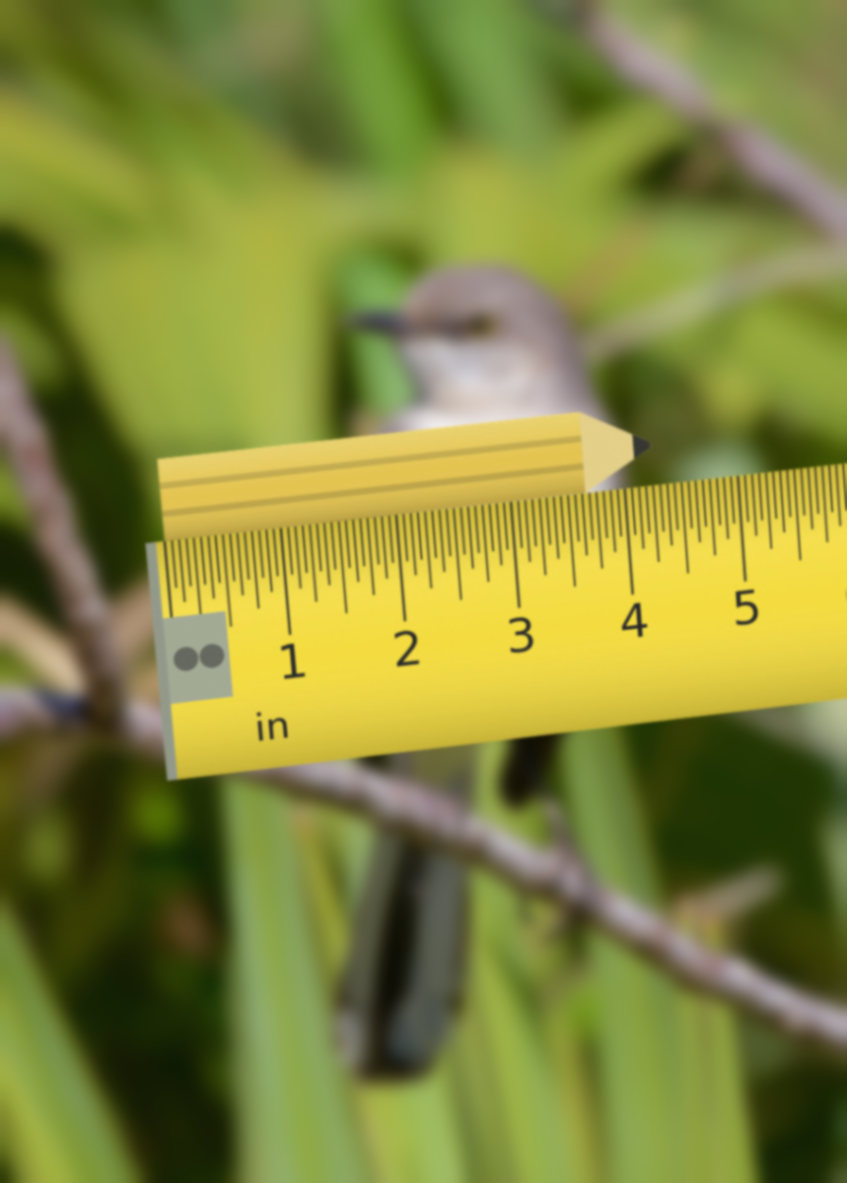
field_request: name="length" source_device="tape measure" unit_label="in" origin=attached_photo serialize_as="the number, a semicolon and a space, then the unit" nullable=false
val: 4.25; in
